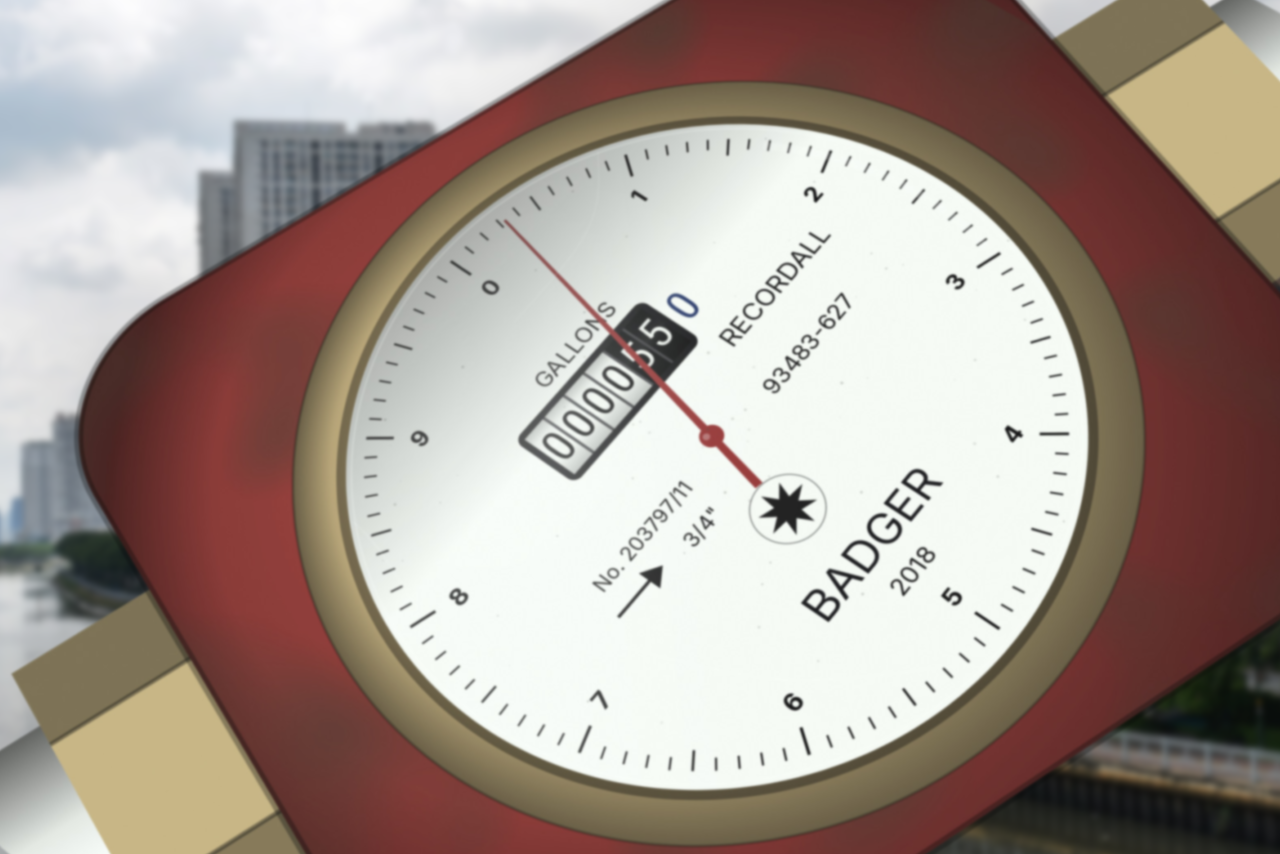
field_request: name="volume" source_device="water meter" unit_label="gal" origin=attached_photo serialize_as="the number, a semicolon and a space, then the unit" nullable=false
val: 550.3; gal
